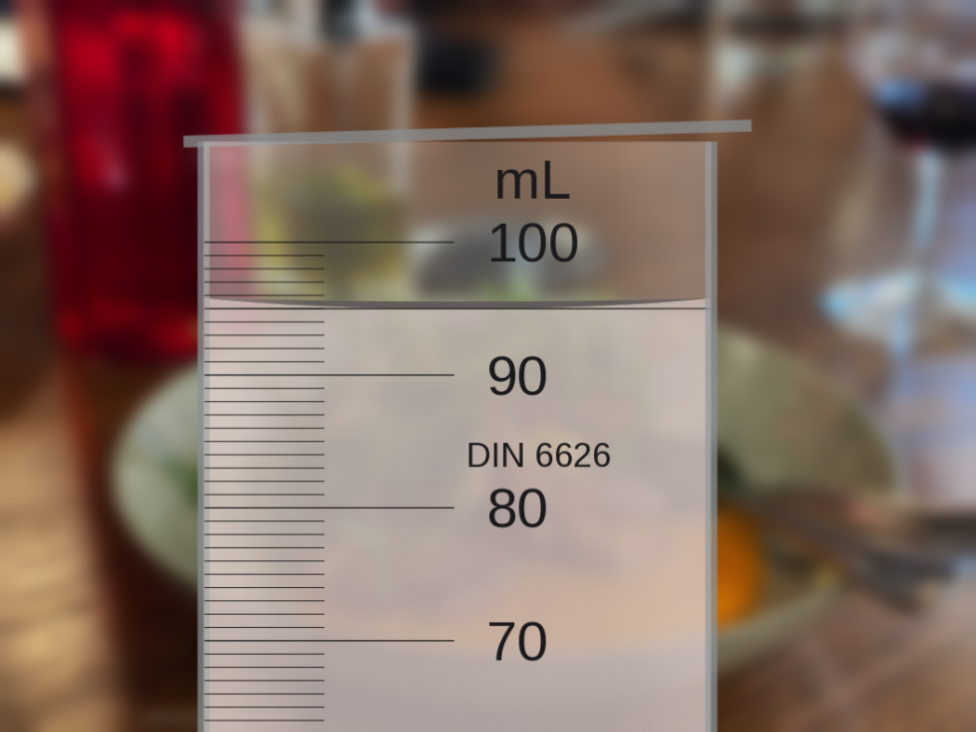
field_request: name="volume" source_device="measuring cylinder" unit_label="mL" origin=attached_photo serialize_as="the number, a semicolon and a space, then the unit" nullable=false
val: 95; mL
